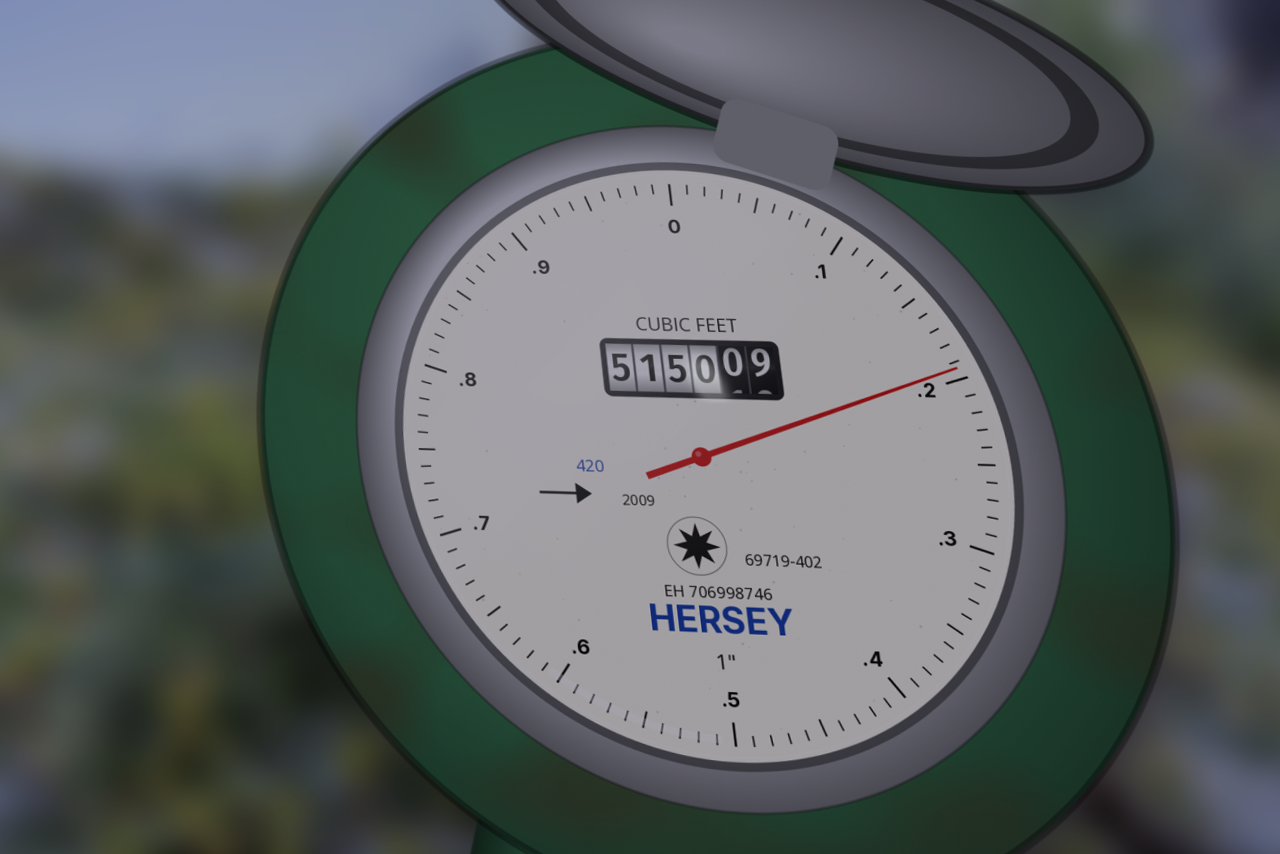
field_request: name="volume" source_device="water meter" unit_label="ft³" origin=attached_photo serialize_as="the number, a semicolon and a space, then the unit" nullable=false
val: 515009.19; ft³
